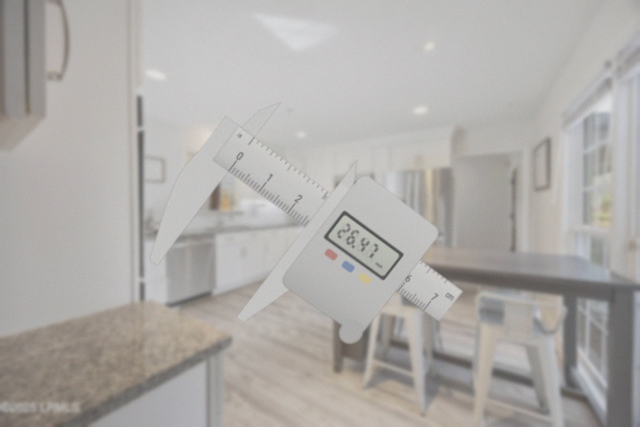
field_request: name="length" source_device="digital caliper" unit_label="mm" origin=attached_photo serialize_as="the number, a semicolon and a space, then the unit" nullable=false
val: 26.47; mm
